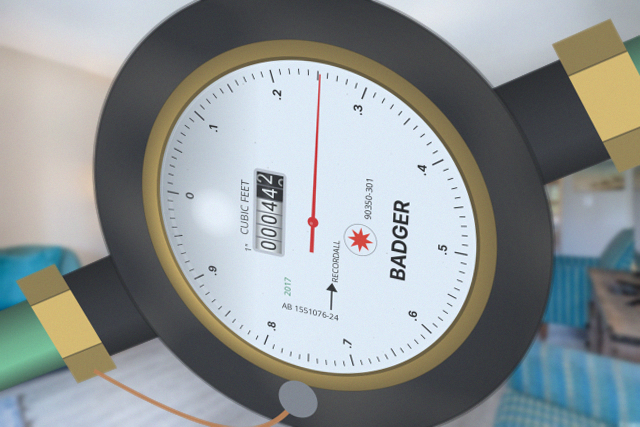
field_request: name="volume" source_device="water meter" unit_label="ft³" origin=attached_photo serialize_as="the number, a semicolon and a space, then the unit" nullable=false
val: 442.25; ft³
